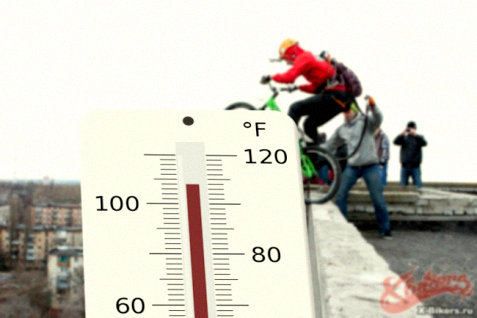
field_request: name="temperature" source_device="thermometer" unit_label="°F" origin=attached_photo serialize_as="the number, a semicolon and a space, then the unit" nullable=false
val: 108; °F
